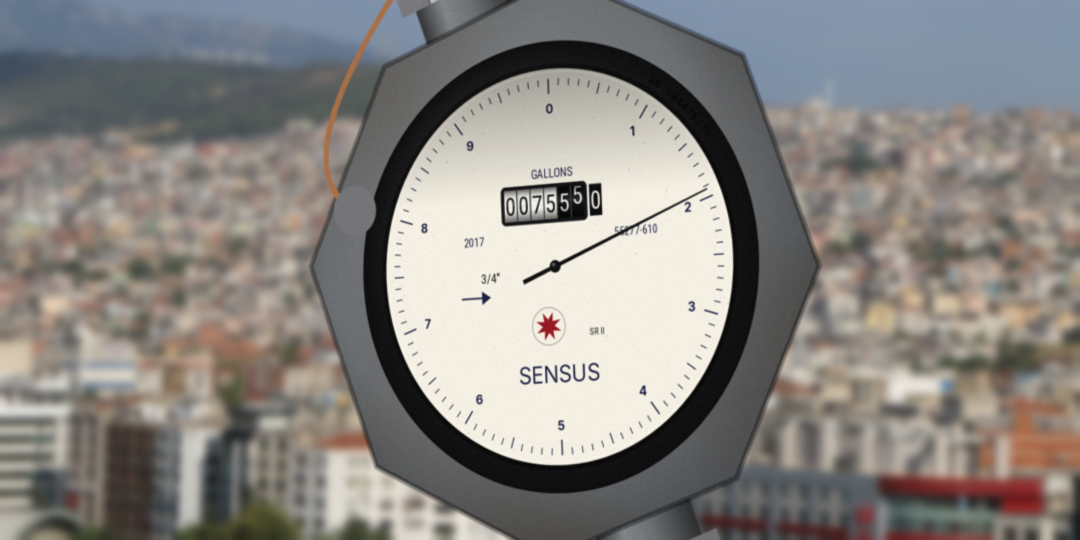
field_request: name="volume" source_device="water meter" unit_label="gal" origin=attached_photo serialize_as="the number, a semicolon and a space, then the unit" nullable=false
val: 75551.9; gal
